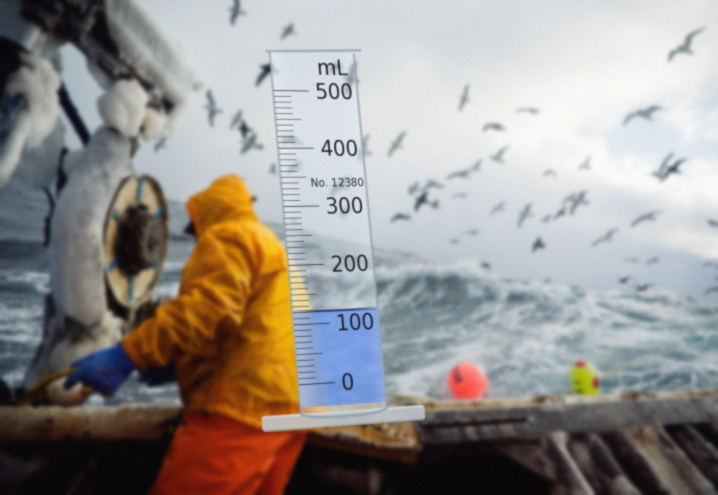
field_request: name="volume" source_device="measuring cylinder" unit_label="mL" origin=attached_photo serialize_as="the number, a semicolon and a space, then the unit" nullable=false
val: 120; mL
